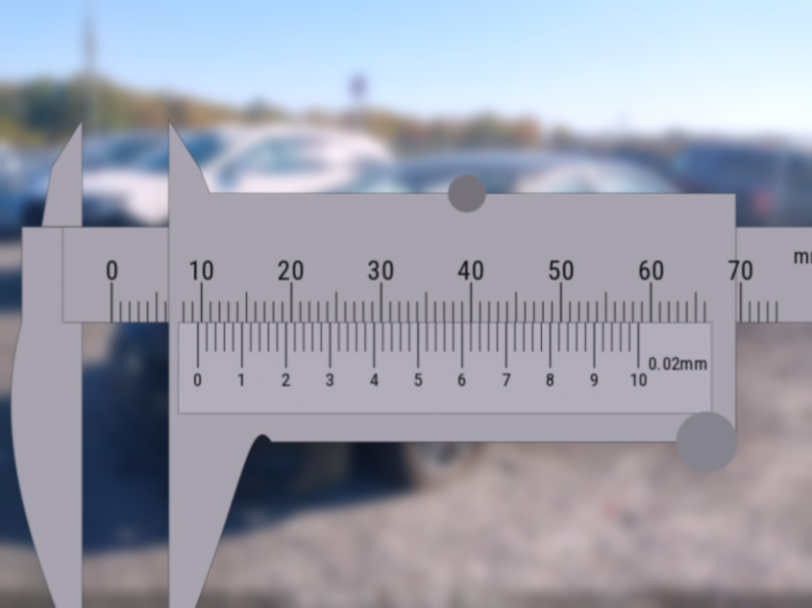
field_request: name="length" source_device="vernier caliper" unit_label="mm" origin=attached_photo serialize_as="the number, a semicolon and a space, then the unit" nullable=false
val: 9.6; mm
